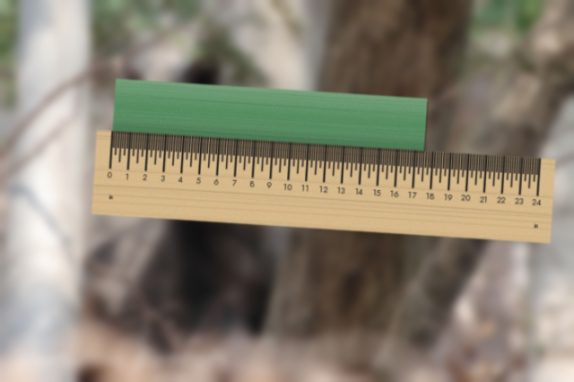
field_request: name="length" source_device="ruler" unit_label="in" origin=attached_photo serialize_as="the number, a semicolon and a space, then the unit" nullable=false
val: 17.5; in
